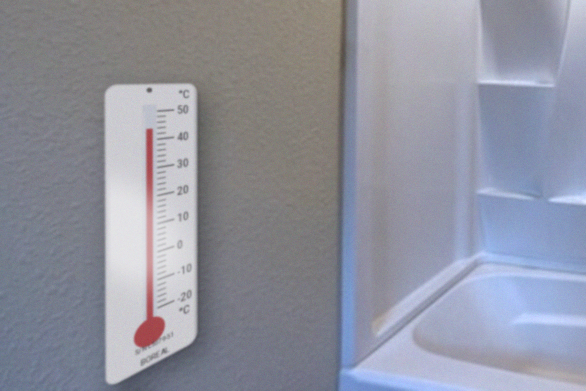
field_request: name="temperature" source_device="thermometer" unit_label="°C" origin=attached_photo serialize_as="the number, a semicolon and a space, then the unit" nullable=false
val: 44; °C
